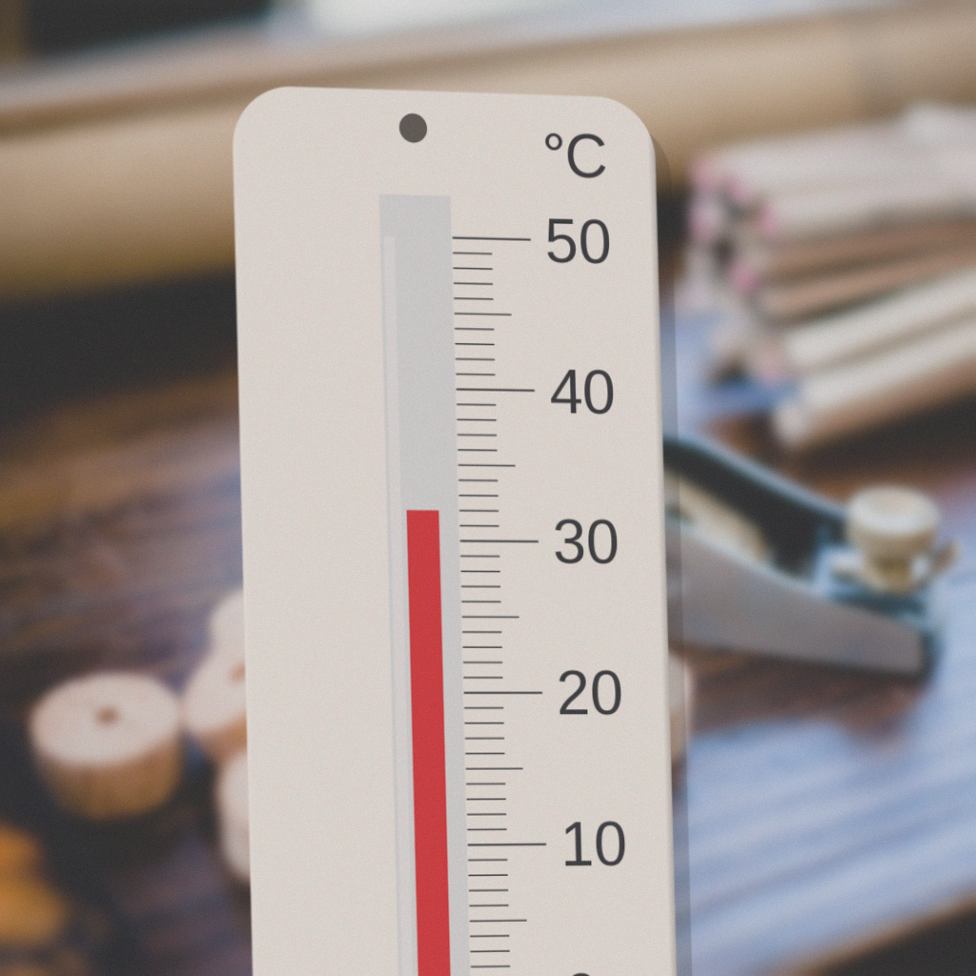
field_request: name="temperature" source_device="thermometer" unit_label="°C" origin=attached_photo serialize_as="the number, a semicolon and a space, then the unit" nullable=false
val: 32; °C
